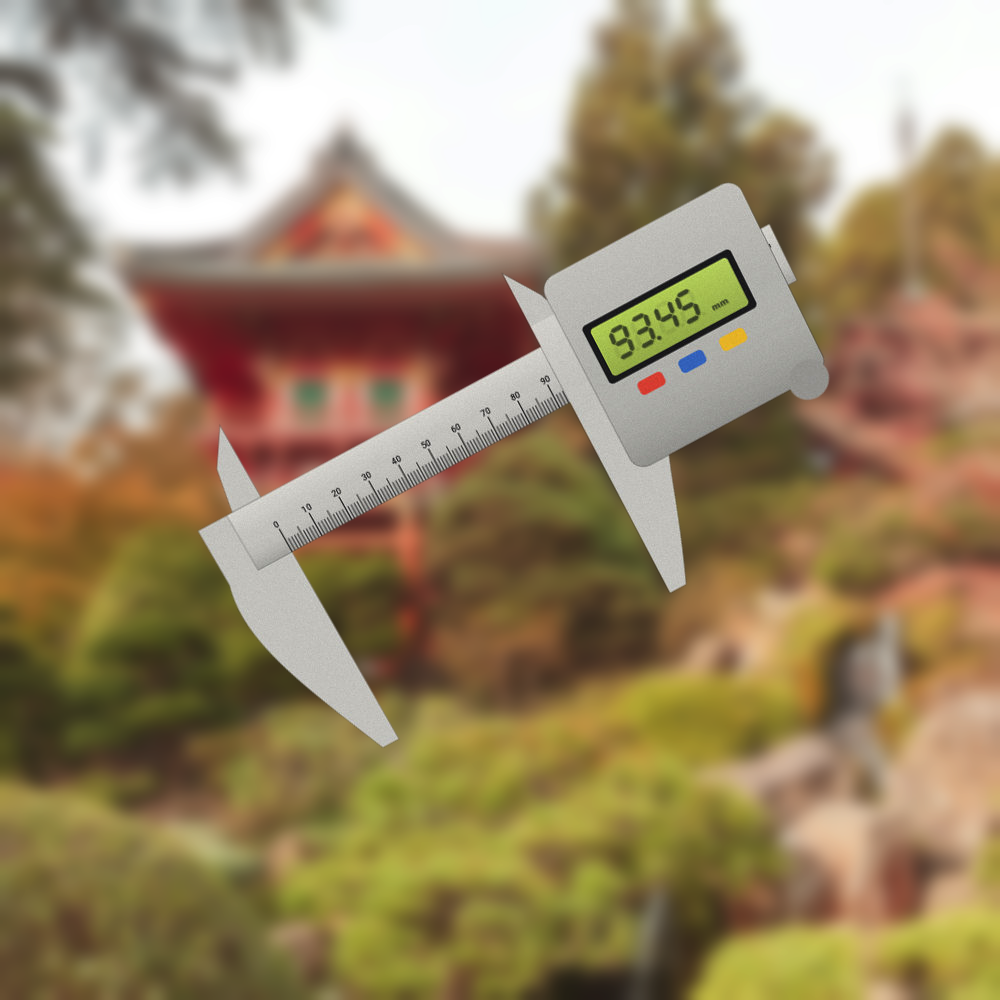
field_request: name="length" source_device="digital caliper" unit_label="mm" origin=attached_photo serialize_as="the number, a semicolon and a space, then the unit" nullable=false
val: 93.45; mm
